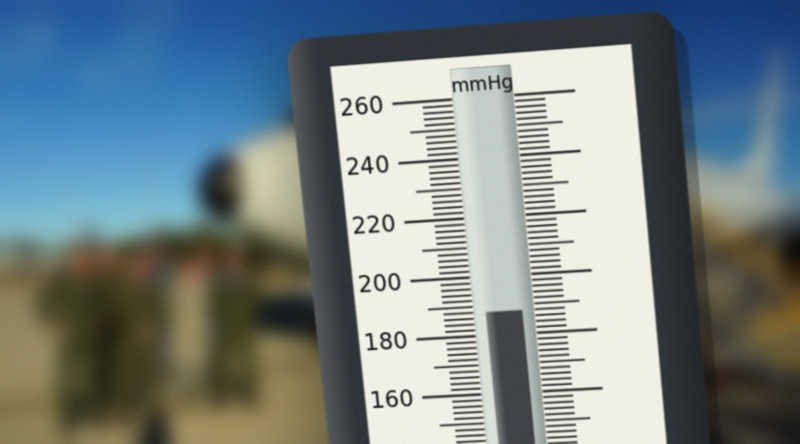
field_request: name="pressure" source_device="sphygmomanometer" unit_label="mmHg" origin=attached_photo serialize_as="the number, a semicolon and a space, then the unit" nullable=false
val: 188; mmHg
